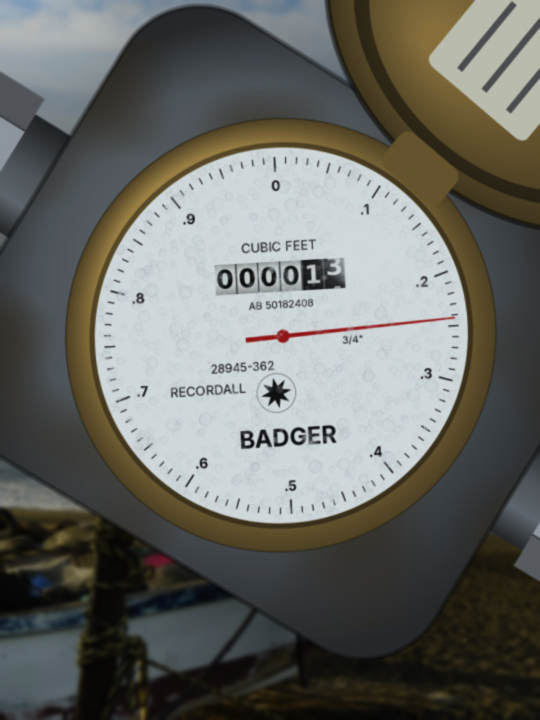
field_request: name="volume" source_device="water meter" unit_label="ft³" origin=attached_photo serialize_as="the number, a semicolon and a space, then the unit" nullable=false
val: 13.24; ft³
